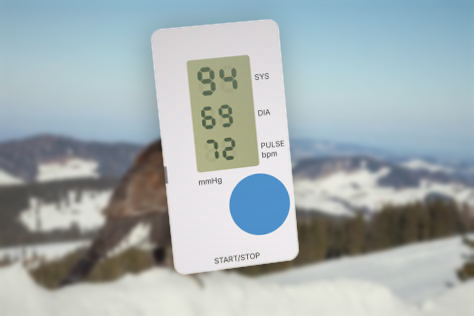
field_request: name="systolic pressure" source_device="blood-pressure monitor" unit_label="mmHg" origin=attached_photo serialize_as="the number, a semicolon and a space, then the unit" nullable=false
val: 94; mmHg
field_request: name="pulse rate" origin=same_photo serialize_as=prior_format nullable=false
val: 72; bpm
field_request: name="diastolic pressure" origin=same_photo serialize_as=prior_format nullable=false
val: 69; mmHg
